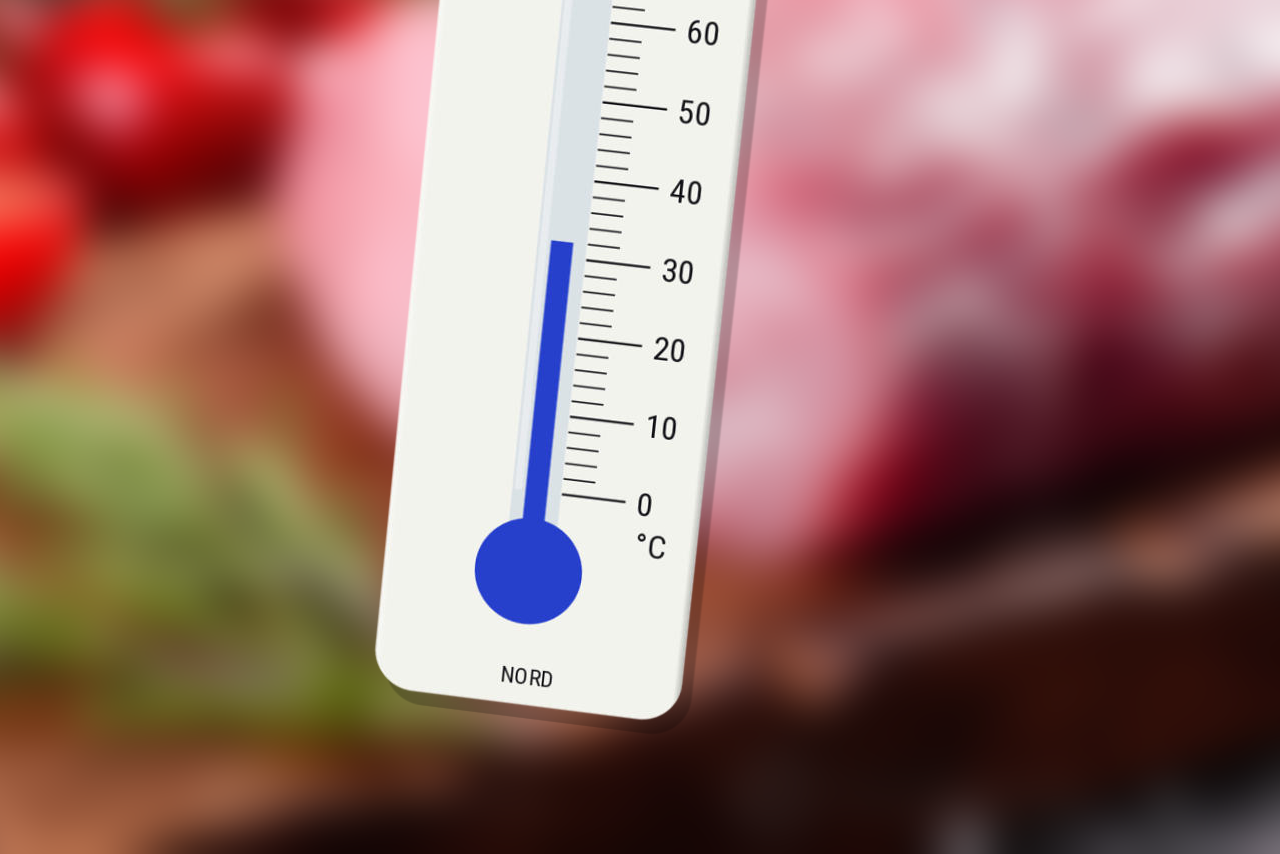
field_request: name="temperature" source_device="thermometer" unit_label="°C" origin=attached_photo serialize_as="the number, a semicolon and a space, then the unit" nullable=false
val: 32; °C
